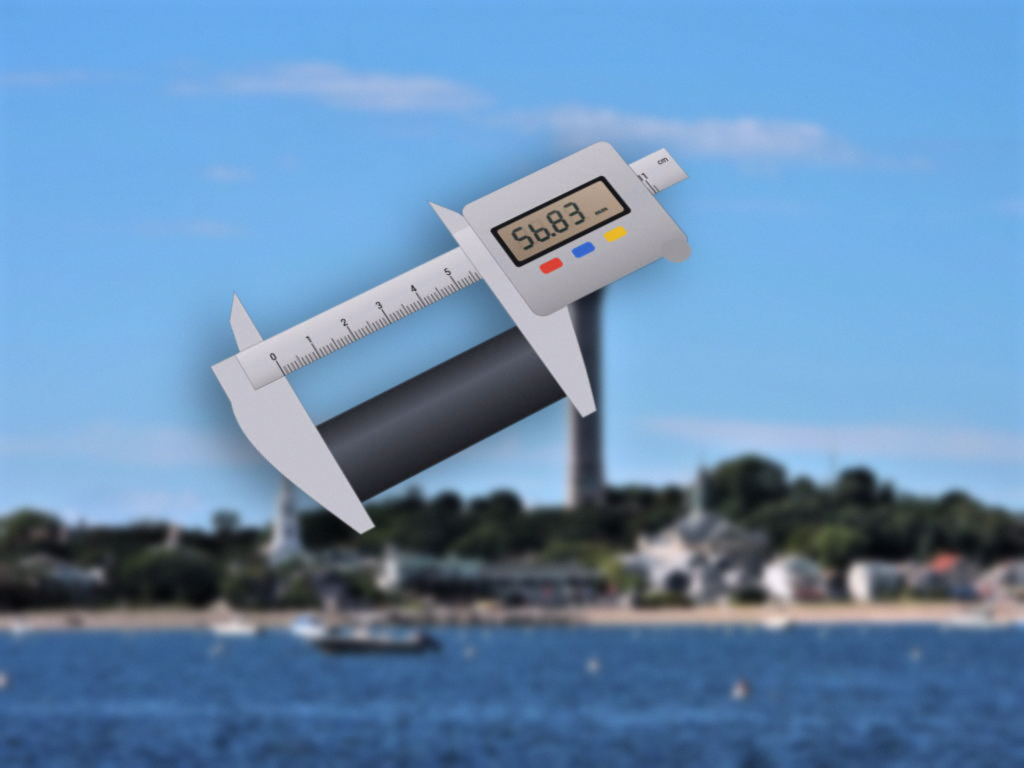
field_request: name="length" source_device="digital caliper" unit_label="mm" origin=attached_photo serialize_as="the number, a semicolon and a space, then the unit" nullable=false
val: 56.83; mm
